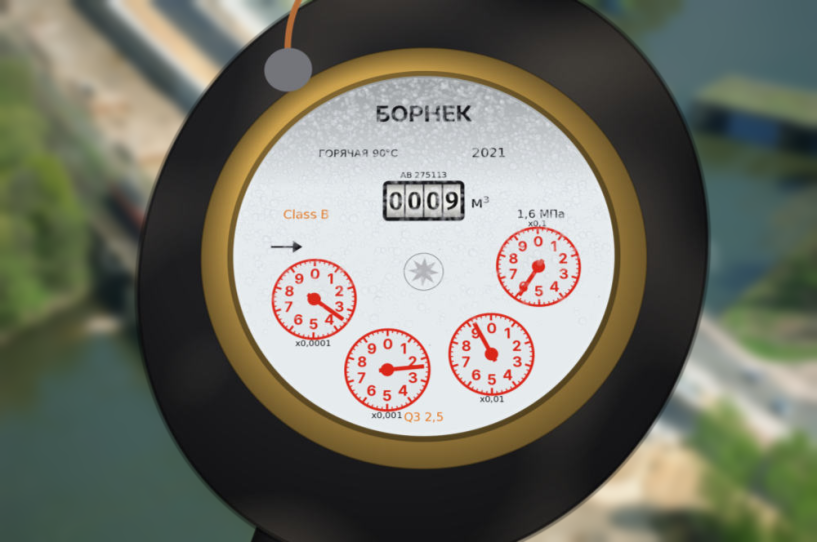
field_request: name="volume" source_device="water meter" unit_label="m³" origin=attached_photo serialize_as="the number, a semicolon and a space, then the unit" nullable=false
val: 9.5923; m³
